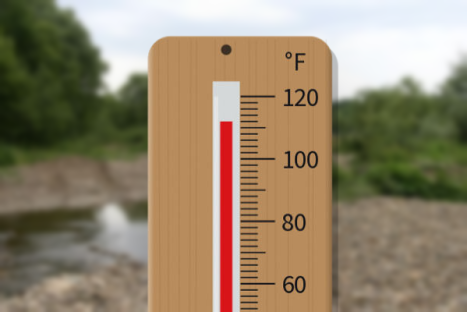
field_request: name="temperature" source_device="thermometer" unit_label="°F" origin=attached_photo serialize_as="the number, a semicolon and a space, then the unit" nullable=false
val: 112; °F
